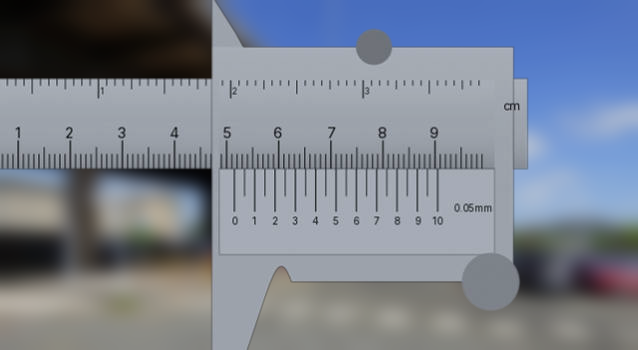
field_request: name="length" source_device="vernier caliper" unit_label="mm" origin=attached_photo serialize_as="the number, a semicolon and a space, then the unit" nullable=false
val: 51.5; mm
